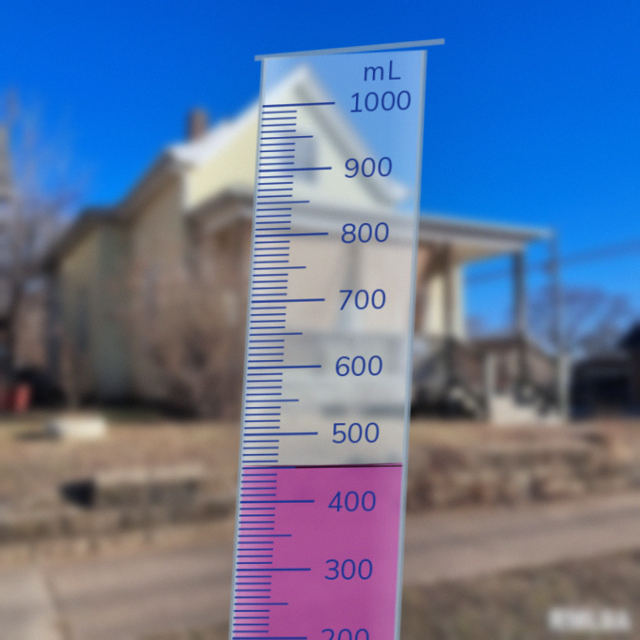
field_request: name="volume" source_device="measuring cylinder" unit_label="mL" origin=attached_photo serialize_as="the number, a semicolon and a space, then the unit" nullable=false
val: 450; mL
